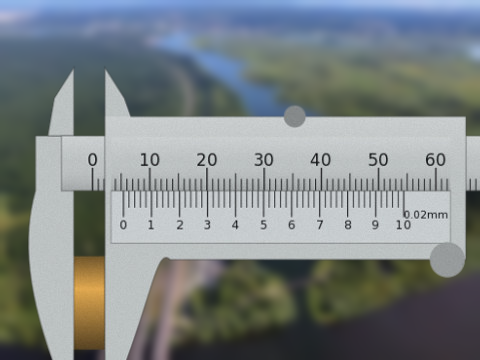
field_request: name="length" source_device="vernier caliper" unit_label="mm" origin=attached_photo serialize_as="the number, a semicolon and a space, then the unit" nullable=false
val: 5.4; mm
